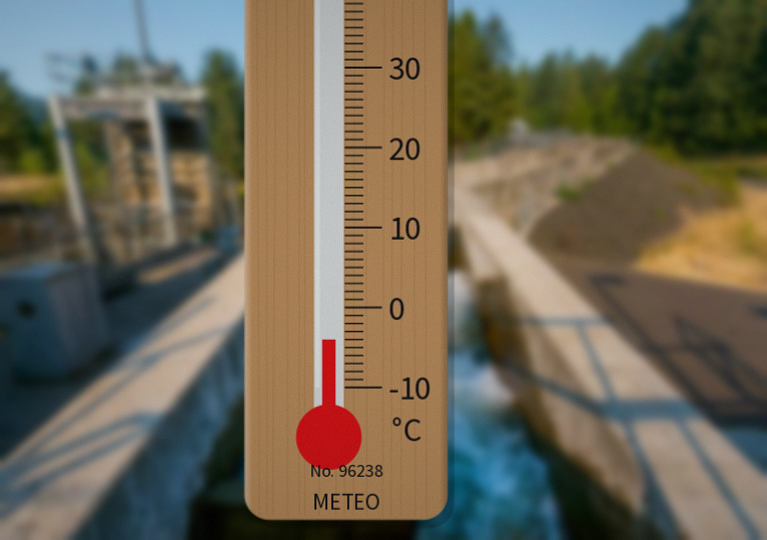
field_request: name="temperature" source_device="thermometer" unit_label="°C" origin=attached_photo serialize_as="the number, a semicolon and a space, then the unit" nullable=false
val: -4; °C
